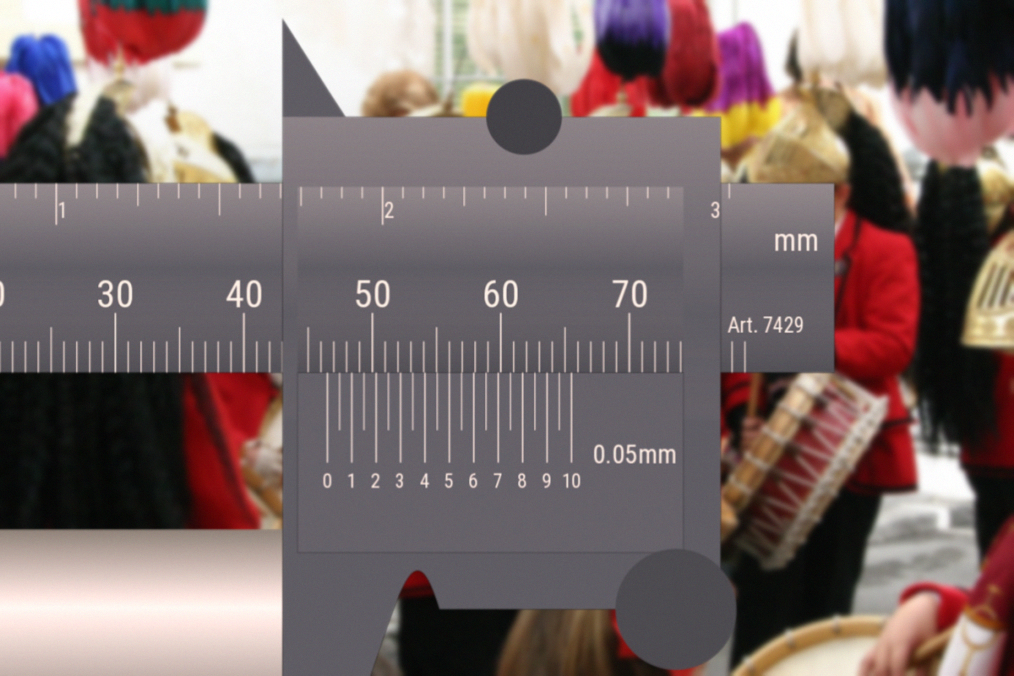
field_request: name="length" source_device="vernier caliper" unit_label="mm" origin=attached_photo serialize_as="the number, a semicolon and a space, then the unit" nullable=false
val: 46.5; mm
